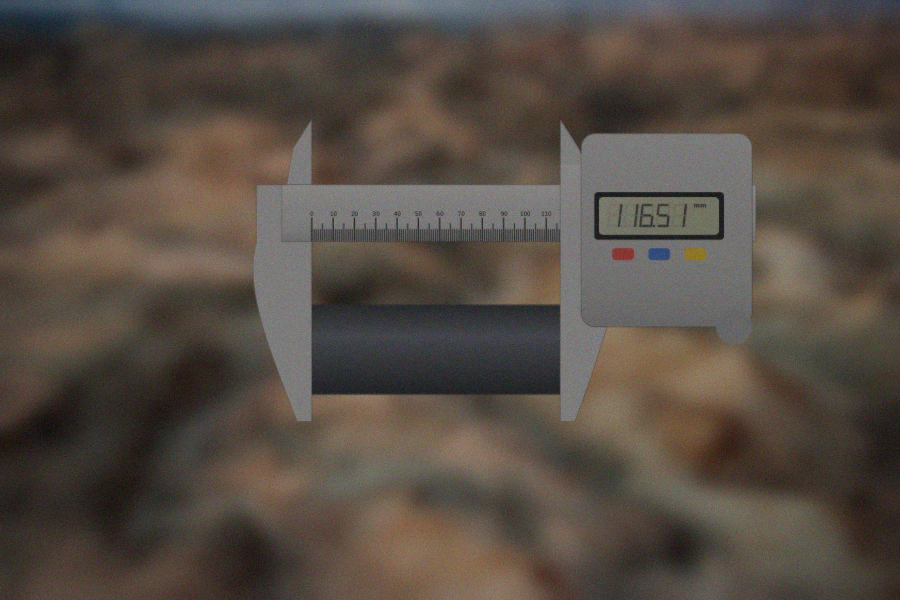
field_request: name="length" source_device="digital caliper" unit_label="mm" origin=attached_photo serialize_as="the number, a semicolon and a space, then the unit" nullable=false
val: 116.51; mm
